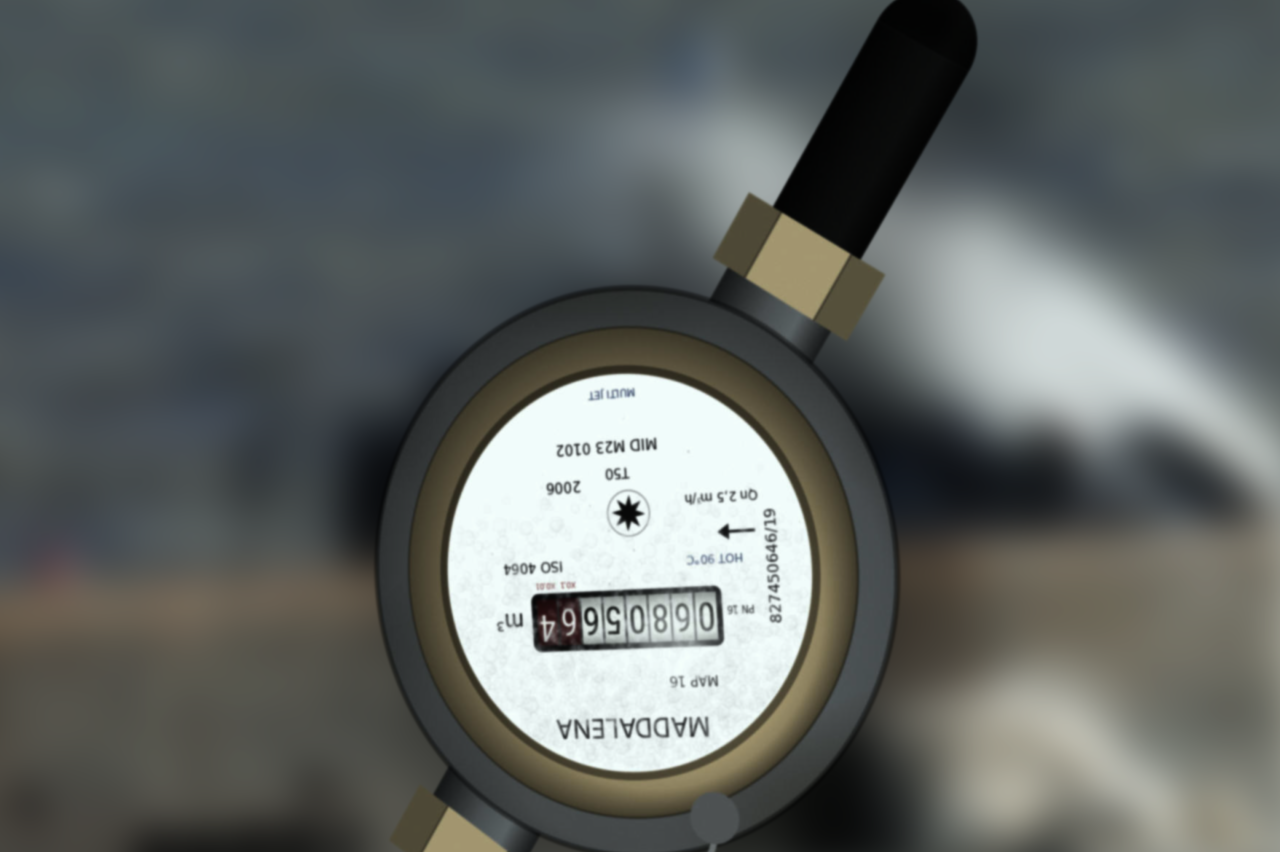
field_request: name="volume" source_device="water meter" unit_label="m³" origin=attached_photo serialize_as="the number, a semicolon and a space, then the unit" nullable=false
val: 68056.64; m³
